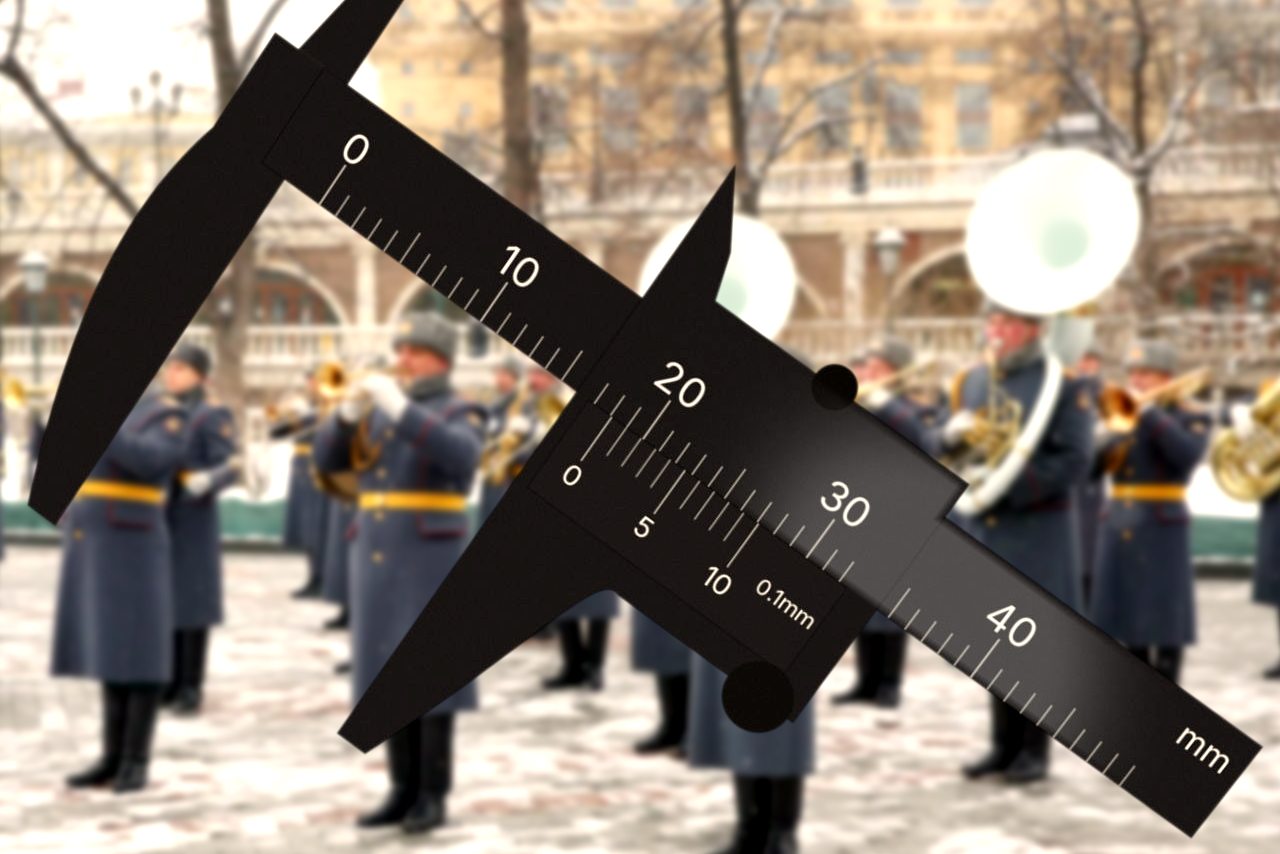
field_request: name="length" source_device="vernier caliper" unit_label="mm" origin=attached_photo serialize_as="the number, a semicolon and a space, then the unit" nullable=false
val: 18.1; mm
